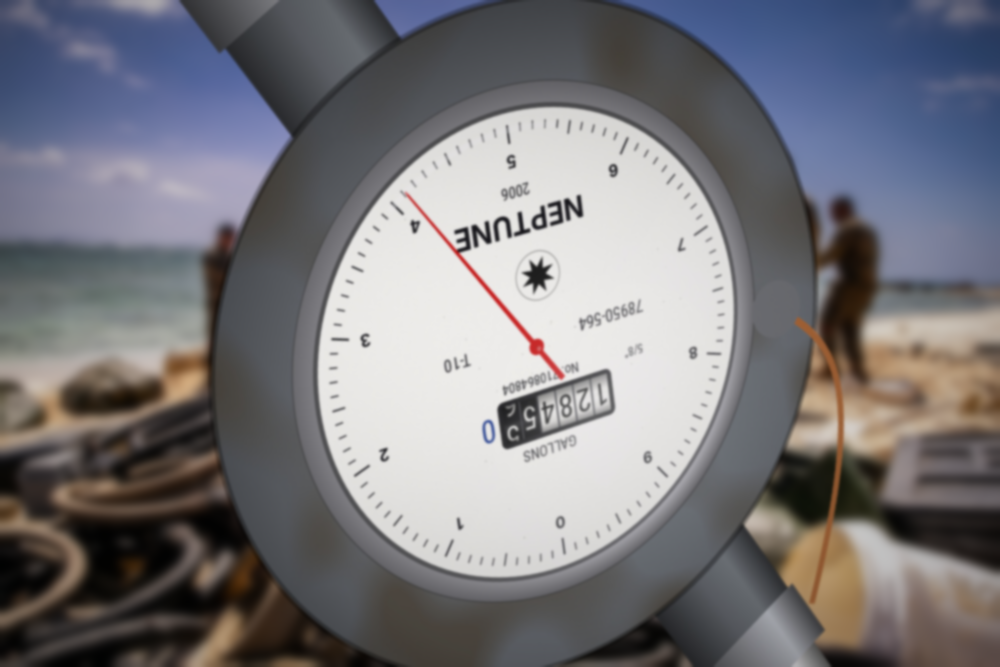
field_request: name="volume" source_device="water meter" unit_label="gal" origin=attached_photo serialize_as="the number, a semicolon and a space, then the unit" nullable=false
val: 1284554.1; gal
